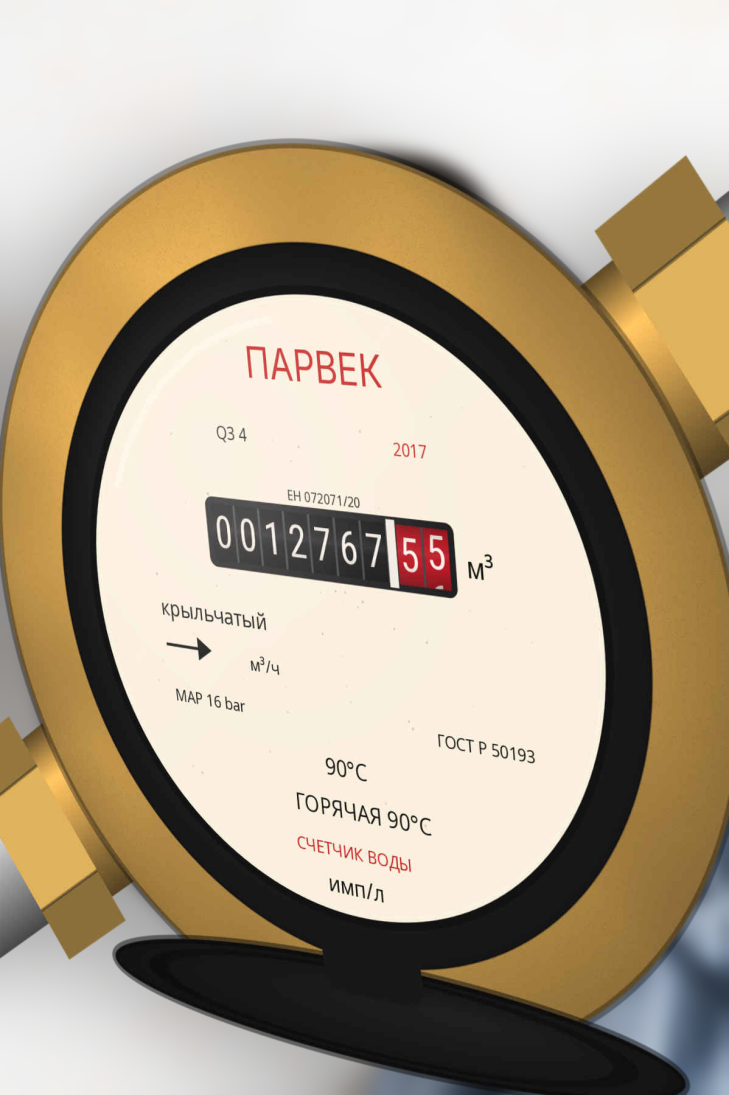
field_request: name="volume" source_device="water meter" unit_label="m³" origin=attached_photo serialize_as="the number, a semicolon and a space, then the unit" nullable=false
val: 12767.55; m³
